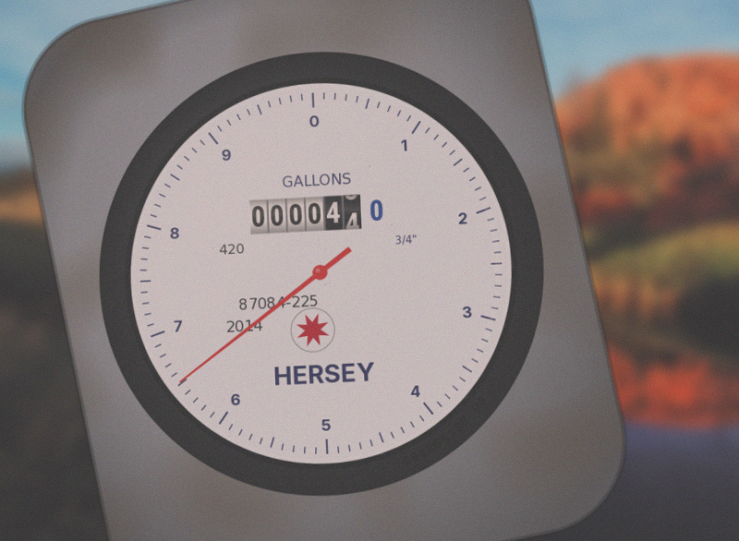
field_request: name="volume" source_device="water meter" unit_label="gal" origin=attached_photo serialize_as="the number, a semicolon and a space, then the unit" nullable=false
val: 436.5; gal
